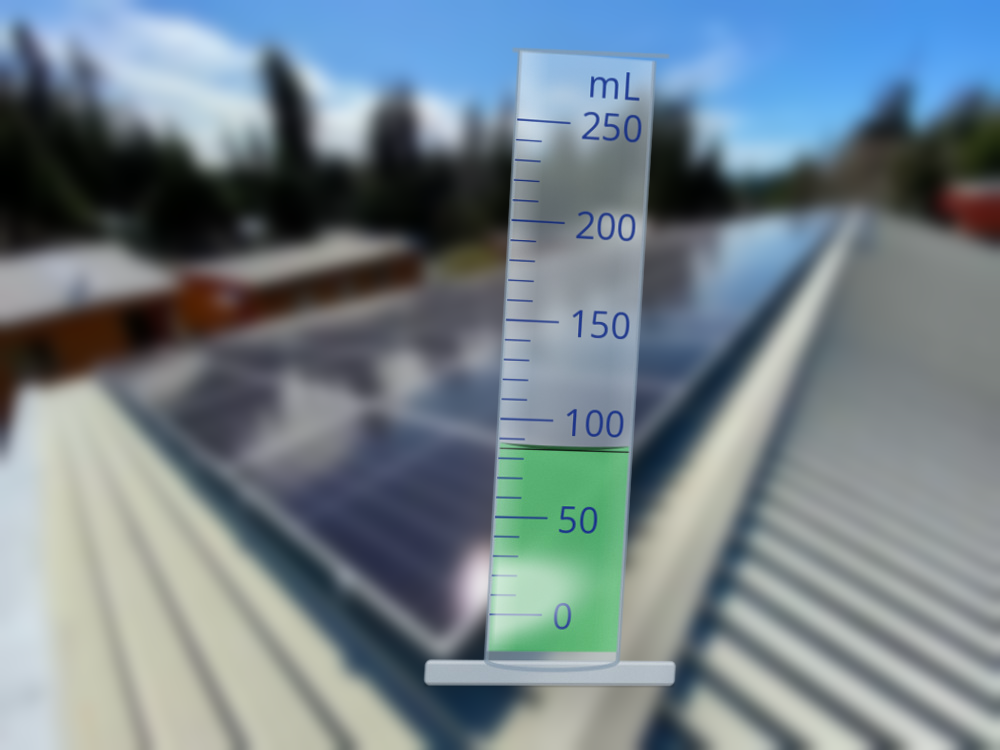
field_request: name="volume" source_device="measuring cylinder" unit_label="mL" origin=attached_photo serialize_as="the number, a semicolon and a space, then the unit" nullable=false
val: 85; mL
